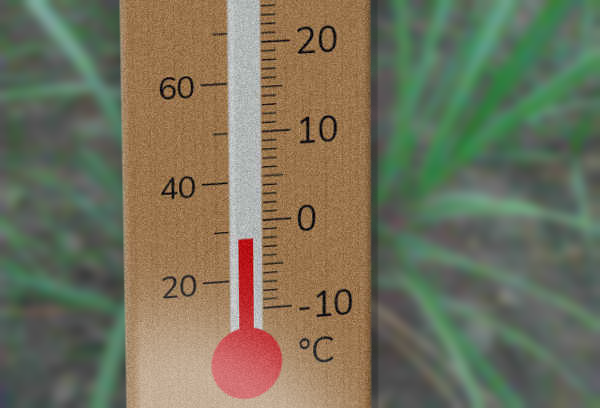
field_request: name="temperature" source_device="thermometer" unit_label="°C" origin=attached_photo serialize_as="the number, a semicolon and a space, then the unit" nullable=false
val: -2; °C
